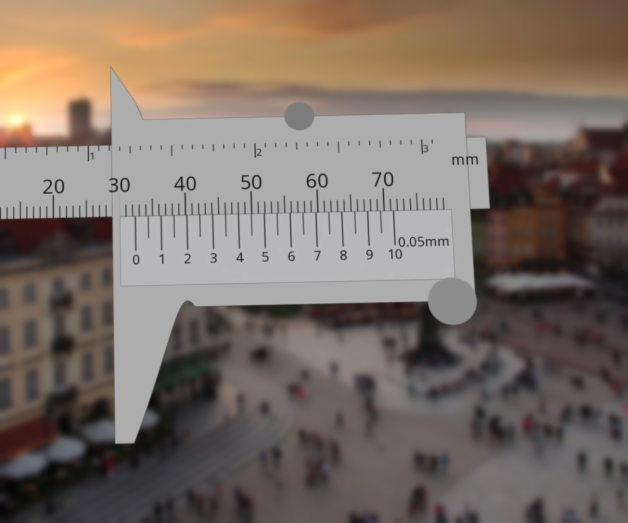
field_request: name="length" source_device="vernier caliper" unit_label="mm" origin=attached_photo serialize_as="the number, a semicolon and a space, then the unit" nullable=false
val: 32.4; mm
